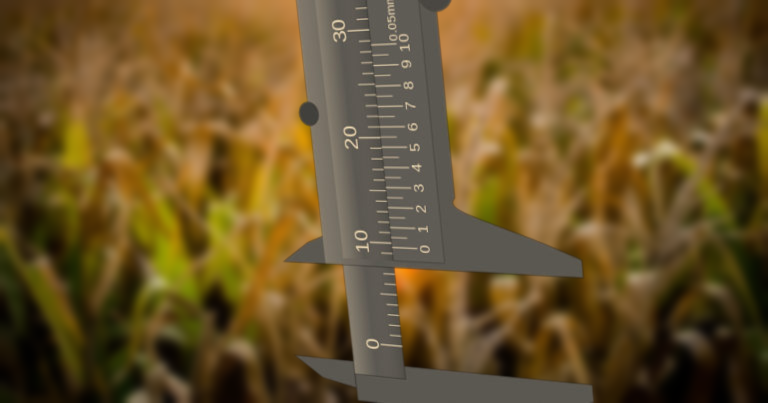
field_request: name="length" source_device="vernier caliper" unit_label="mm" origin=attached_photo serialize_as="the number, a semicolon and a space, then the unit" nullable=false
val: 9.6; mm
